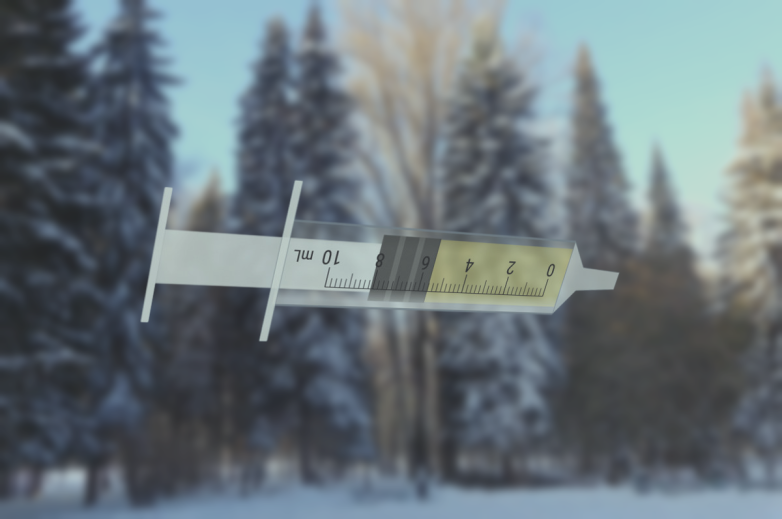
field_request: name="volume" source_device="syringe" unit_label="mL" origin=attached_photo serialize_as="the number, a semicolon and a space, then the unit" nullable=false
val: 5.6; mL
